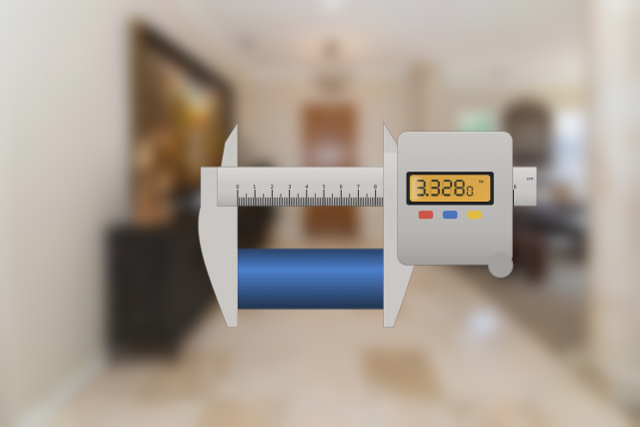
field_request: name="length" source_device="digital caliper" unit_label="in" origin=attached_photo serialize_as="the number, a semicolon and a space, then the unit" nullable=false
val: 3.3280; in
